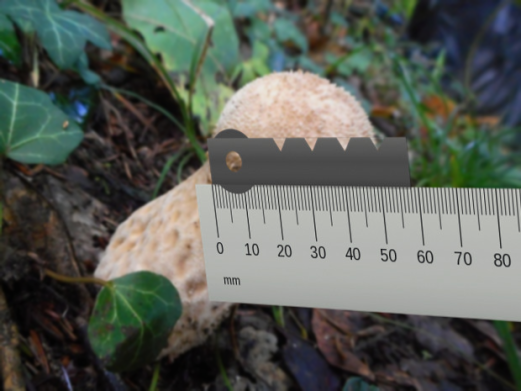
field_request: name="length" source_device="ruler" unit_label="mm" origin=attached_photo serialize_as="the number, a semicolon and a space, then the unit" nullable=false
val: 58; mm
